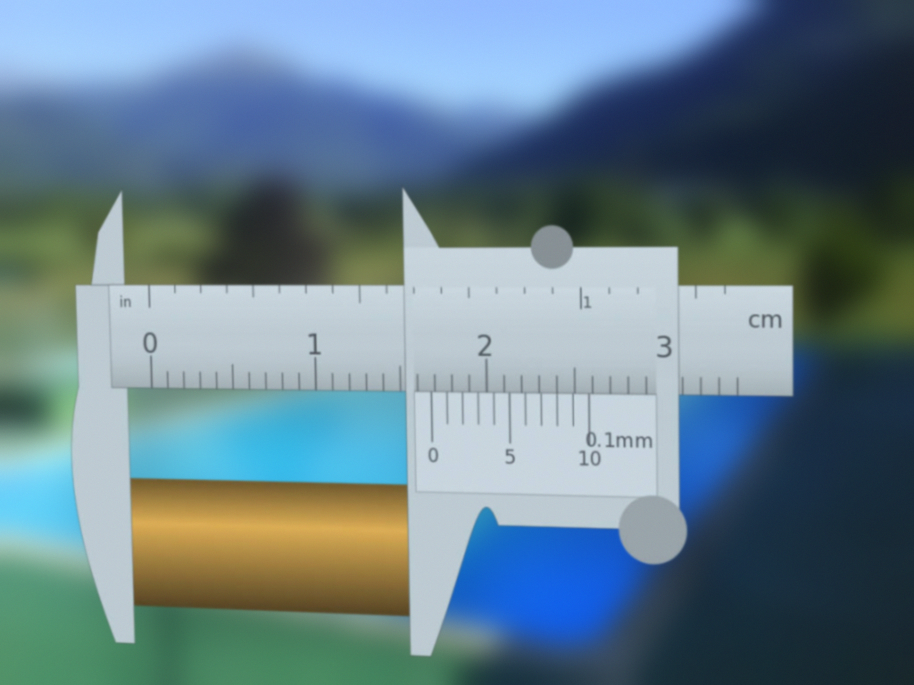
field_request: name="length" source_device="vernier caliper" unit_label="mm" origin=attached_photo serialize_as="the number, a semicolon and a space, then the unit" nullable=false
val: 16.8; mm
